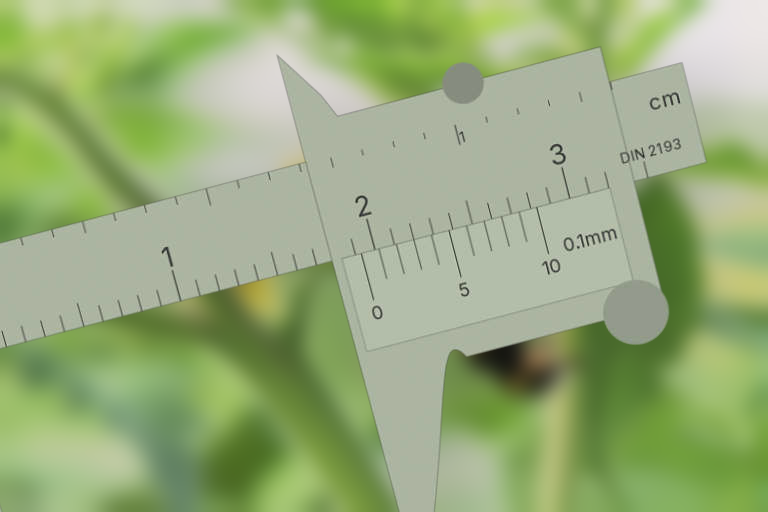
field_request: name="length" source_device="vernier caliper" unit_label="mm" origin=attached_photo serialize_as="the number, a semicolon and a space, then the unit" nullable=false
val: 19.3; mm
